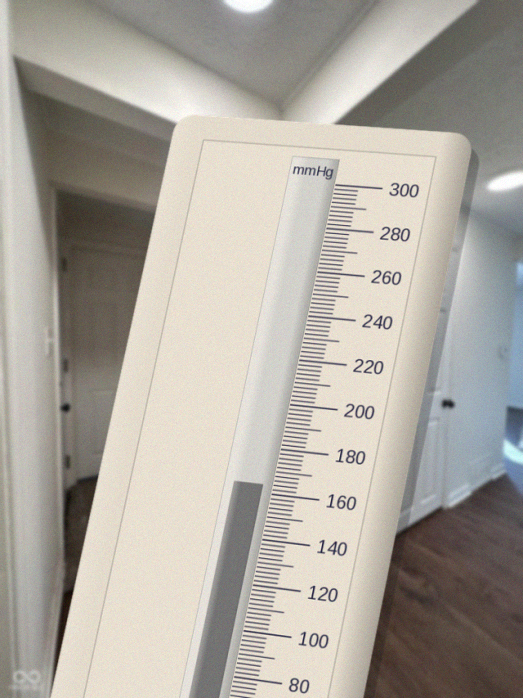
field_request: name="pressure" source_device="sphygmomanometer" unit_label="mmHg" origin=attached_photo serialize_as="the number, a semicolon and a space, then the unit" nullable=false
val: 164; mmHg
